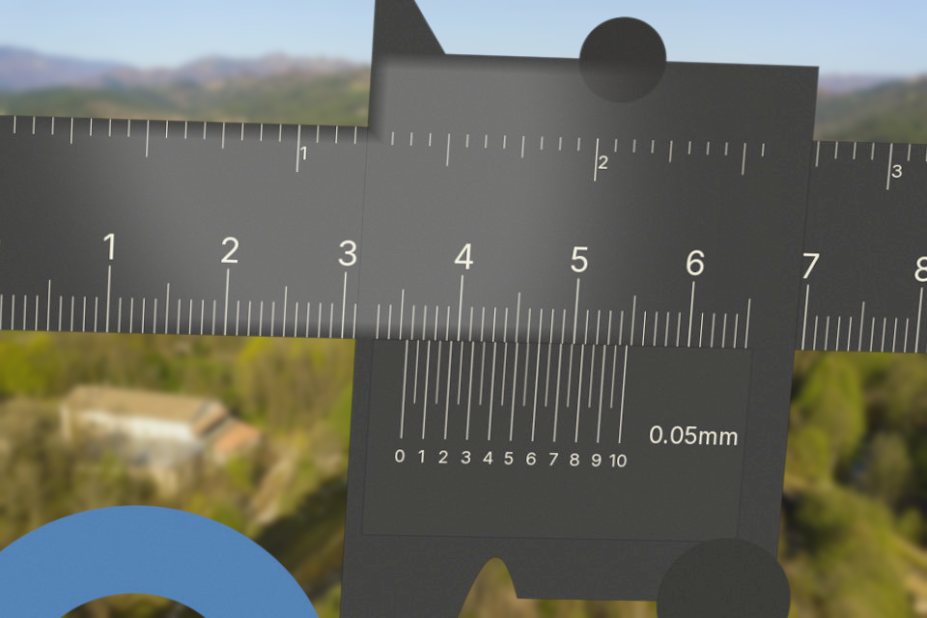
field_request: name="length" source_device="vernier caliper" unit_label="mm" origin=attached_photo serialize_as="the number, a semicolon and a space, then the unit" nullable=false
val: 35.6; mm
